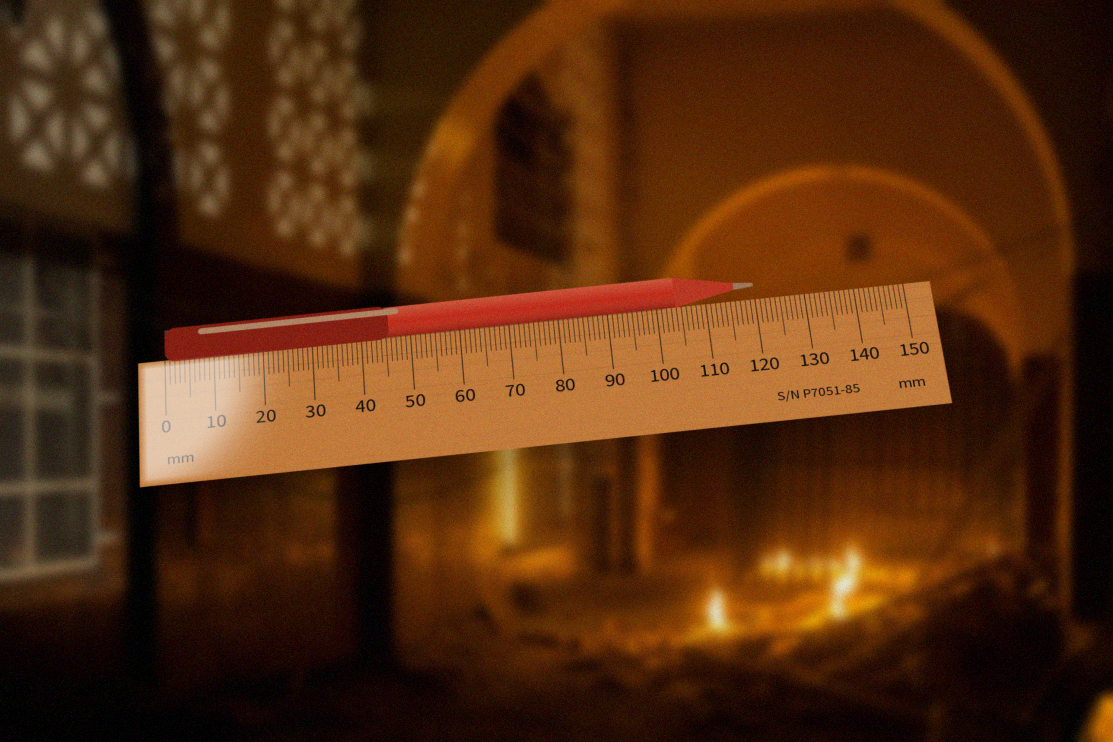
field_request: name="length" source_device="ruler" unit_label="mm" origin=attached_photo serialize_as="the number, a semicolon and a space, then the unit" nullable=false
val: 120; mm
